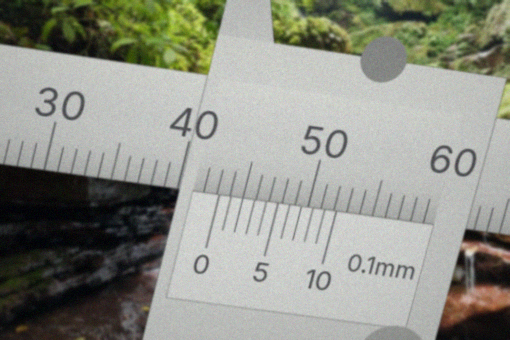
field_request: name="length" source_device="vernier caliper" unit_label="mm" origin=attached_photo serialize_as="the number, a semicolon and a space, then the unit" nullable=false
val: 43.2; mm
